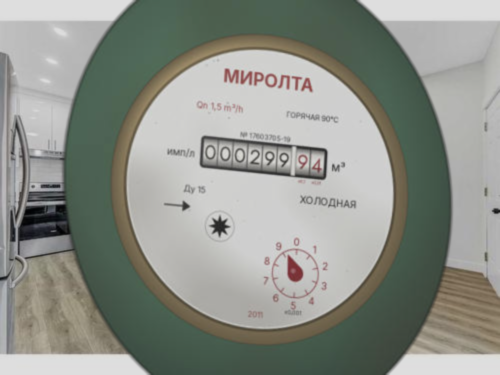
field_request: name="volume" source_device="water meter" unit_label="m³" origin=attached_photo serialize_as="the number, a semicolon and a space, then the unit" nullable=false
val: 299.939; m³
